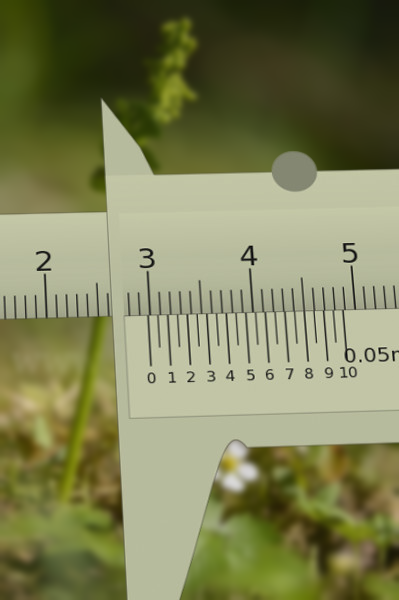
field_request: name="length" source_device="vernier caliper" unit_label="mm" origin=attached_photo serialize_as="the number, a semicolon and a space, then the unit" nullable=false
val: 29.8; mm
